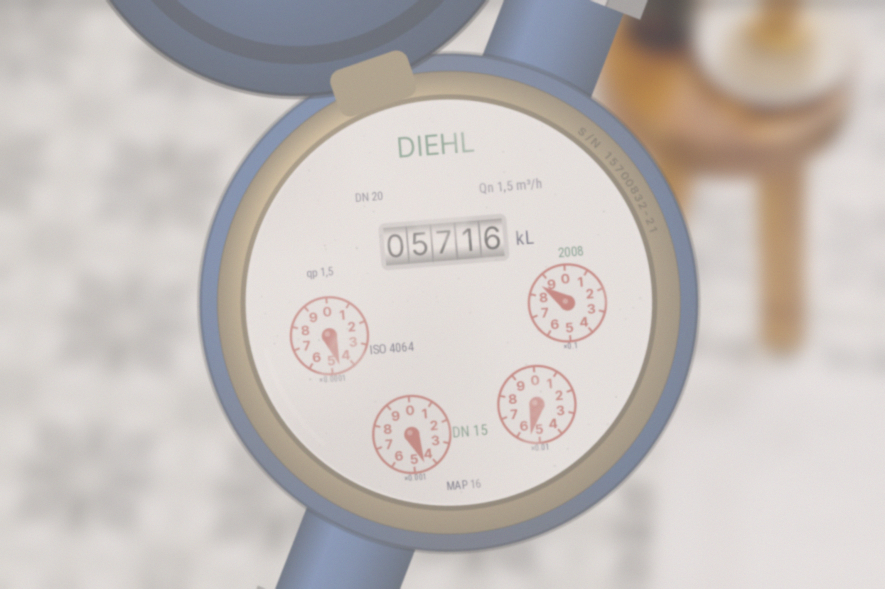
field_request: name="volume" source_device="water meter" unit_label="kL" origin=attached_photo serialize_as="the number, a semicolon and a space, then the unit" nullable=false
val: 5716.8544; kL
